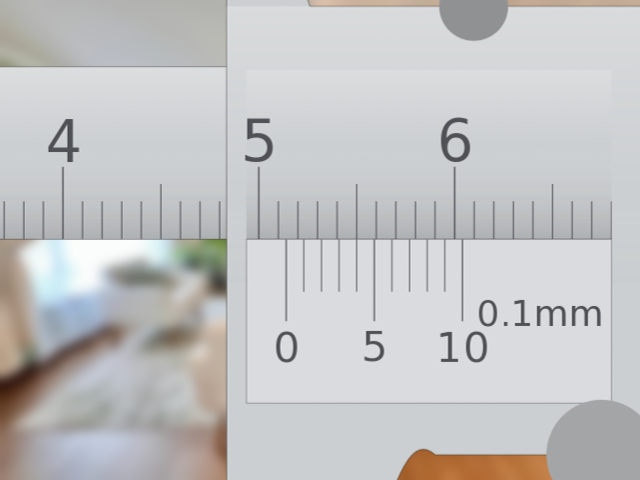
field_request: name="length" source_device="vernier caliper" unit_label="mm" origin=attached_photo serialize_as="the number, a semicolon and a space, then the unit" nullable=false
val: 51.4; mm
